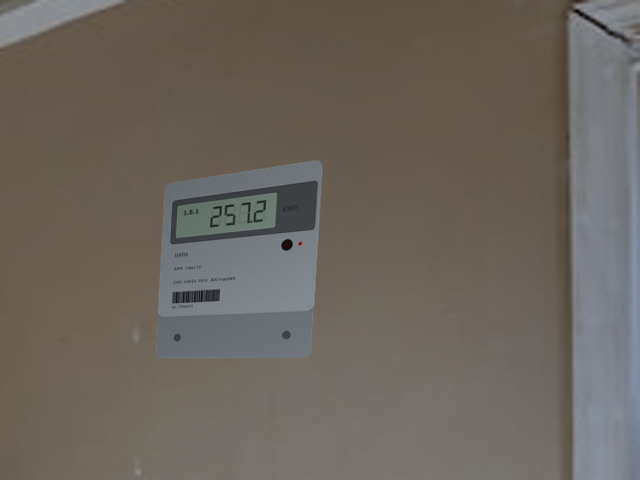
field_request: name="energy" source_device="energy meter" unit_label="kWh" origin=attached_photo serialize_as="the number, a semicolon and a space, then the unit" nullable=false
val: 257.2; kWh
